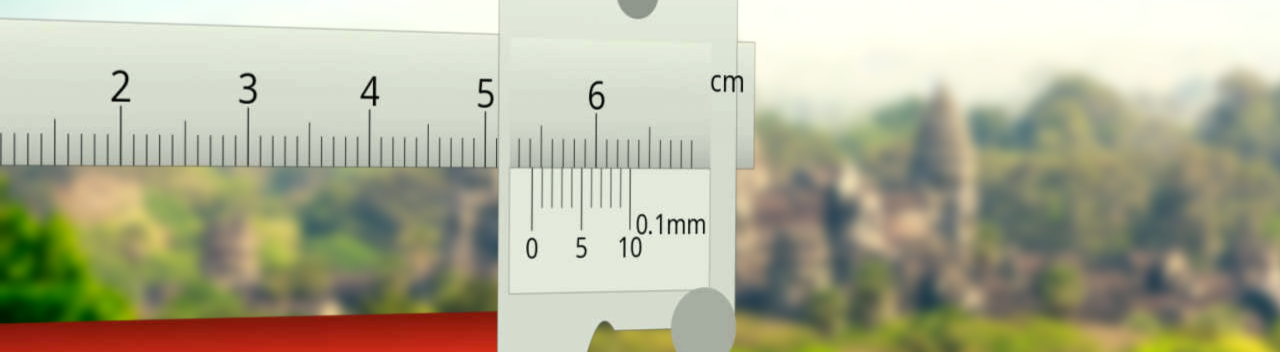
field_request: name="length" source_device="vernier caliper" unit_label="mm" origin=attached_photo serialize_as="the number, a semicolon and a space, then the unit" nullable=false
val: 54.2; mm
